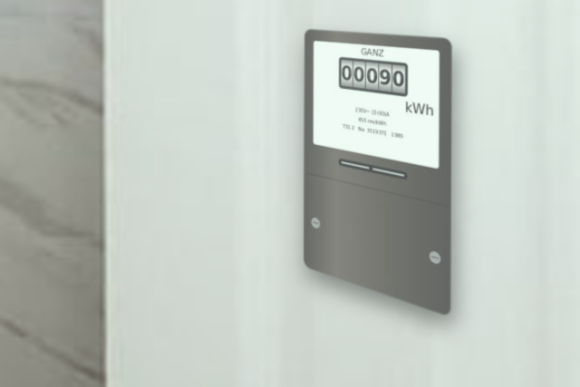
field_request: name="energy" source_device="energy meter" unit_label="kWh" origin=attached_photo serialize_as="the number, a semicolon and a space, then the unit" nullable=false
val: 90; kWh
